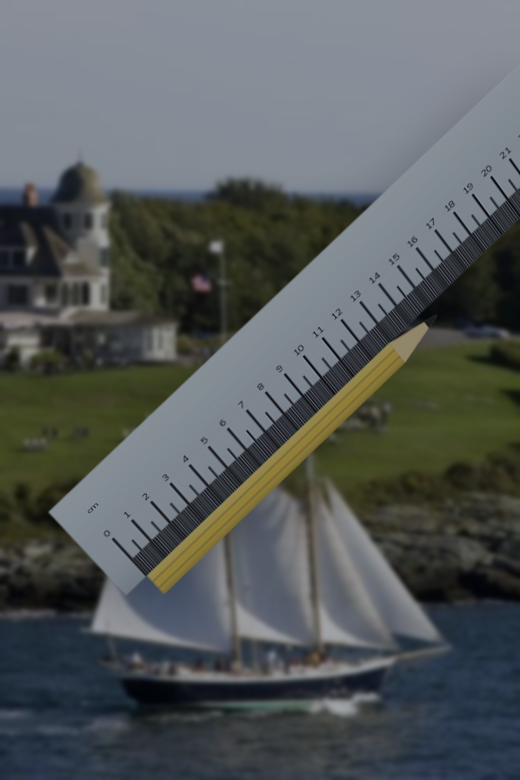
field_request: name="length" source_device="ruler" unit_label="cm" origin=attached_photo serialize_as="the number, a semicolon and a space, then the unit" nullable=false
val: 15; cm
